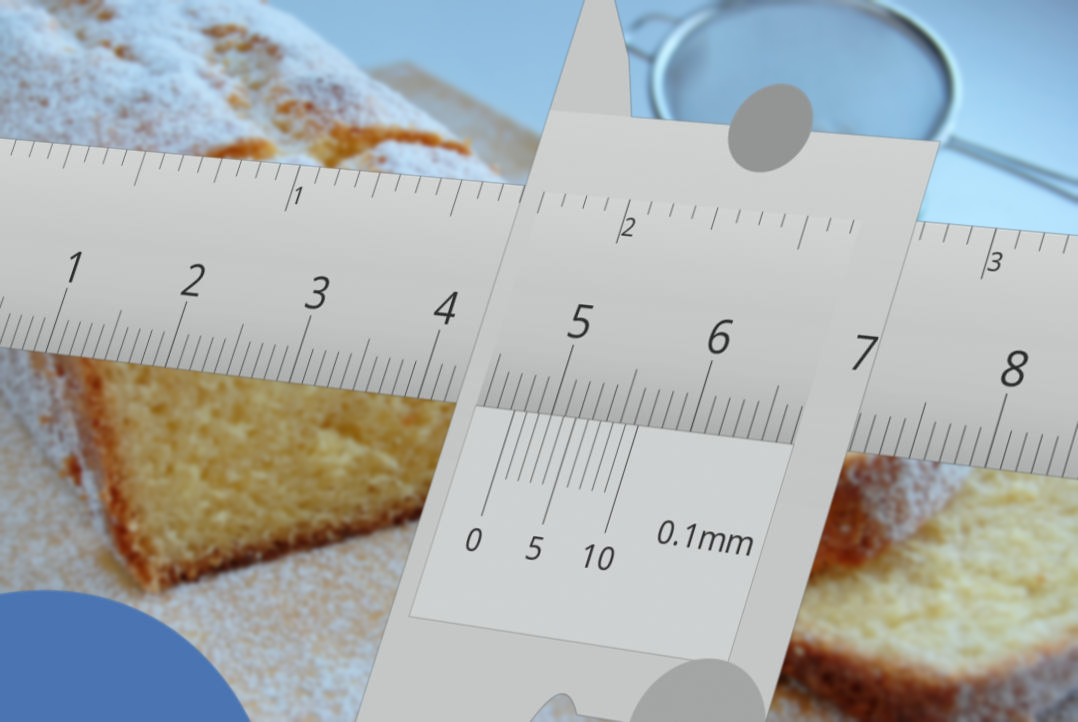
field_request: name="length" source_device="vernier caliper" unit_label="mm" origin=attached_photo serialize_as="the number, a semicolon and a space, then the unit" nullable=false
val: 47.3; mm
